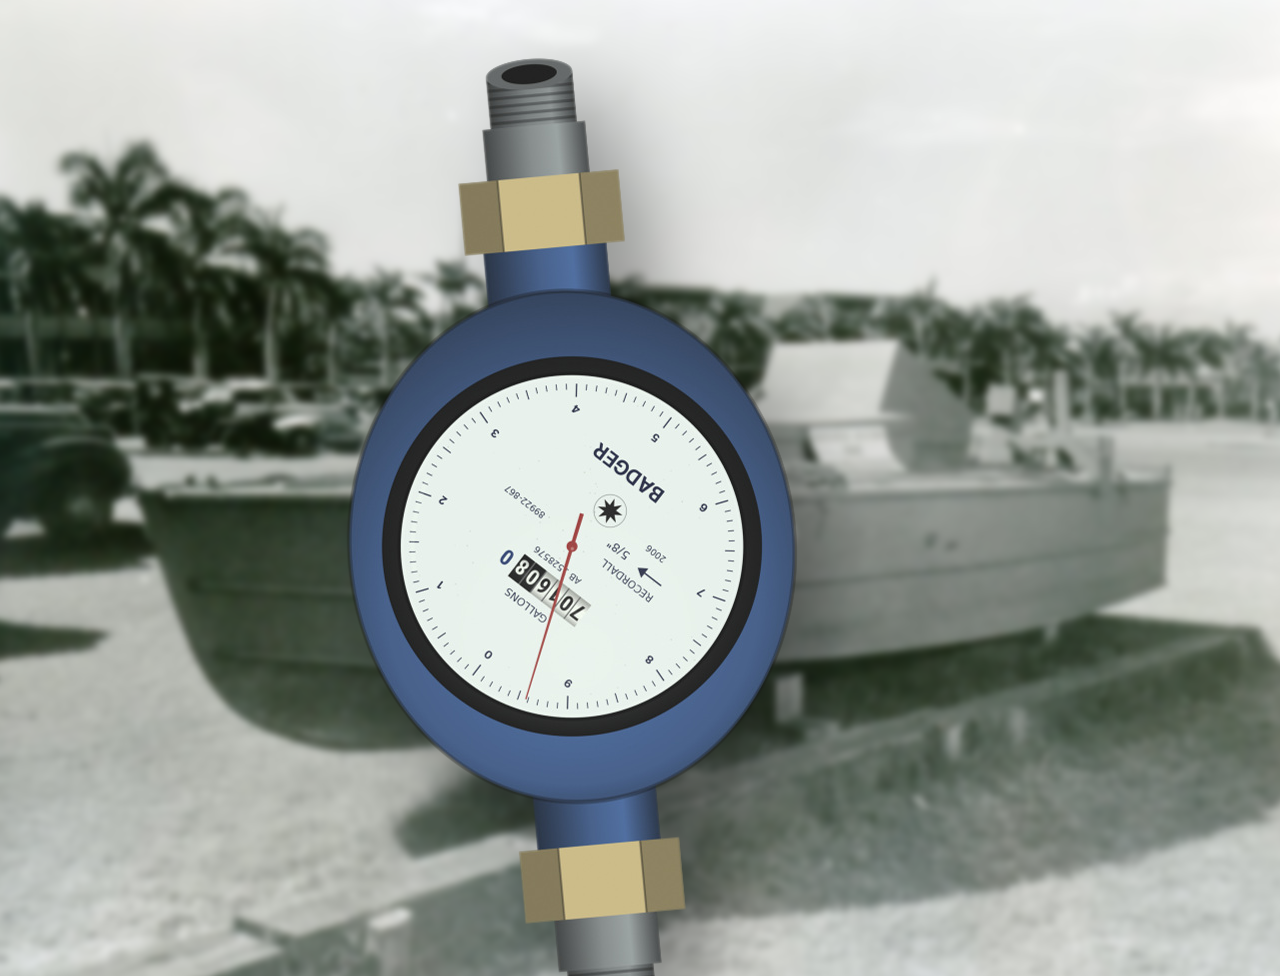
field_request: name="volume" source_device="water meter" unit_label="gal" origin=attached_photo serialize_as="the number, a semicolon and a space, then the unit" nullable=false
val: 7016079.4; gal
